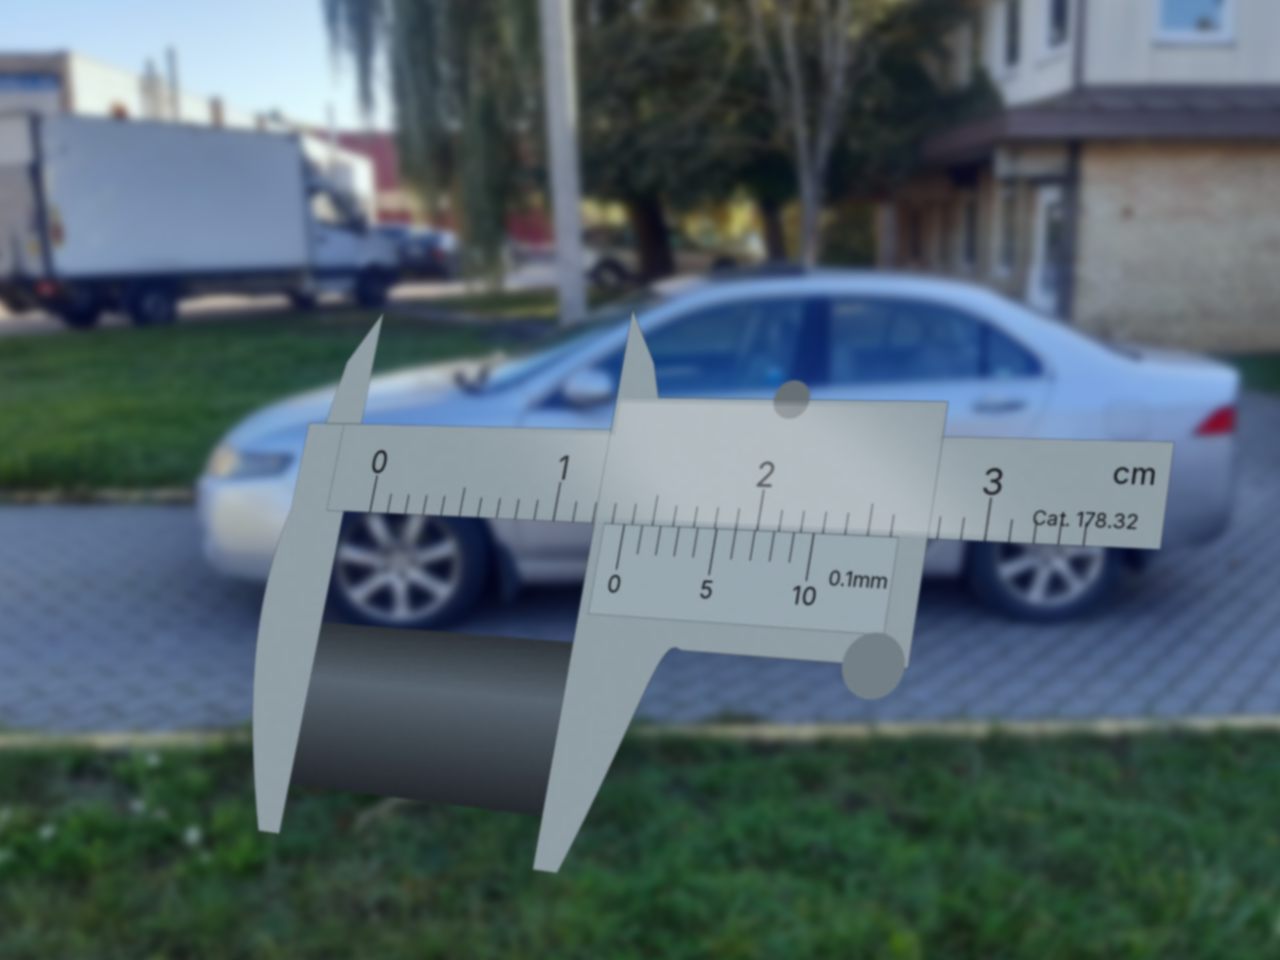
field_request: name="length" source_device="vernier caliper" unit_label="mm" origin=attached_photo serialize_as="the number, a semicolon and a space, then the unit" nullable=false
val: 13.6; mm
